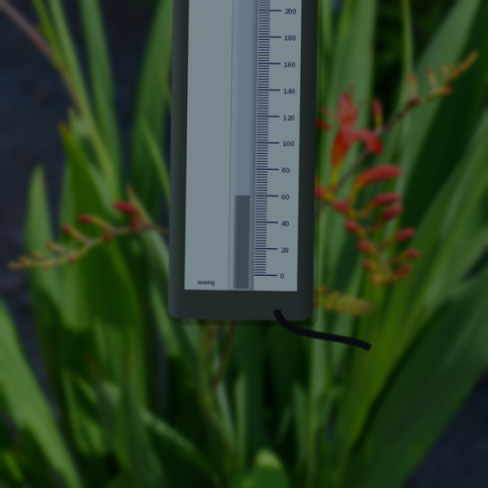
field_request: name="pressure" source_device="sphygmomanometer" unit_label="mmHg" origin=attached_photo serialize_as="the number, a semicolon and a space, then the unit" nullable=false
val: 60; mmHg
